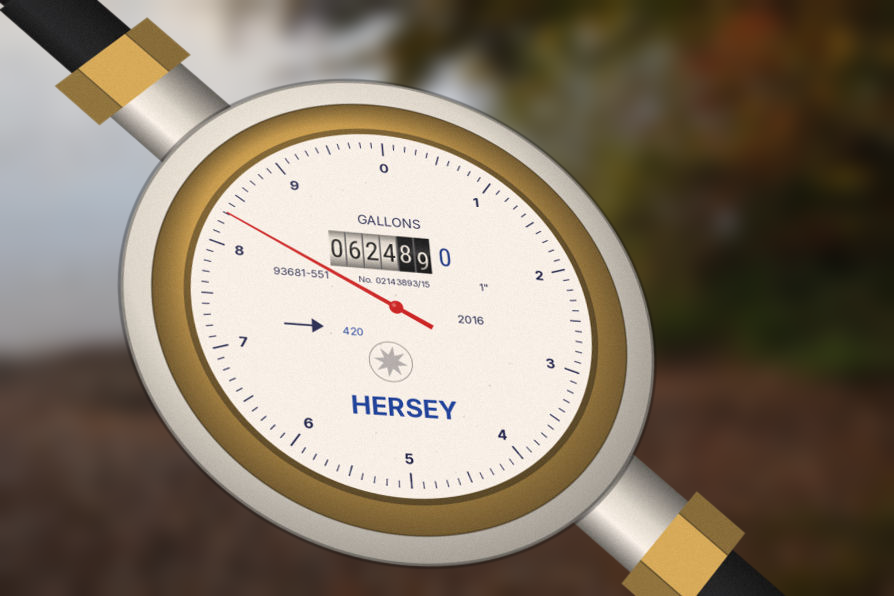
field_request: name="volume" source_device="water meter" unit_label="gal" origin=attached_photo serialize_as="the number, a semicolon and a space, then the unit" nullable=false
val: 624888.3; gal
